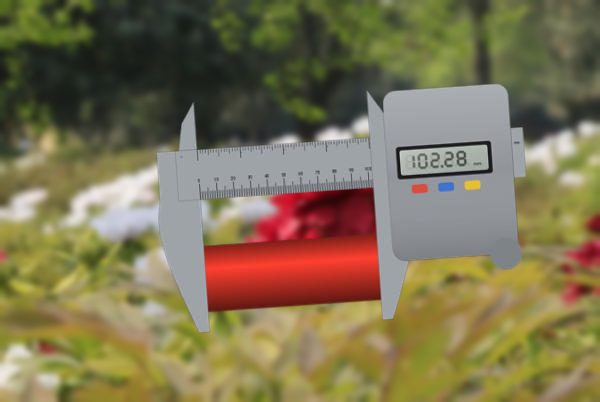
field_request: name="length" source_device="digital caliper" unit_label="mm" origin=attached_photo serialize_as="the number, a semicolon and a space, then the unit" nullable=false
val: 102.28; mm
